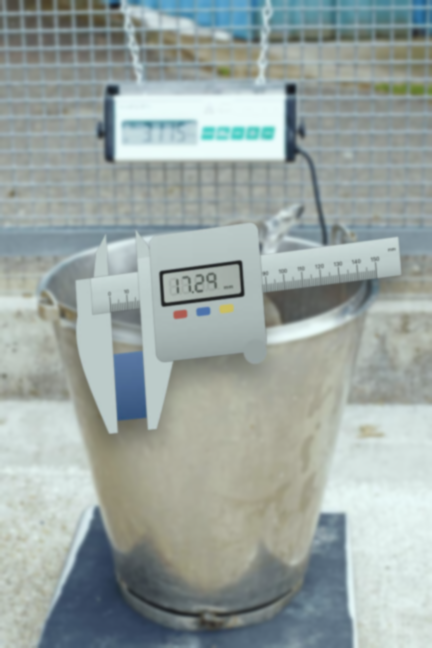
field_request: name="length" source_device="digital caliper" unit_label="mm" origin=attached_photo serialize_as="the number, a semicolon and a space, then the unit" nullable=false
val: 17.29; mm
